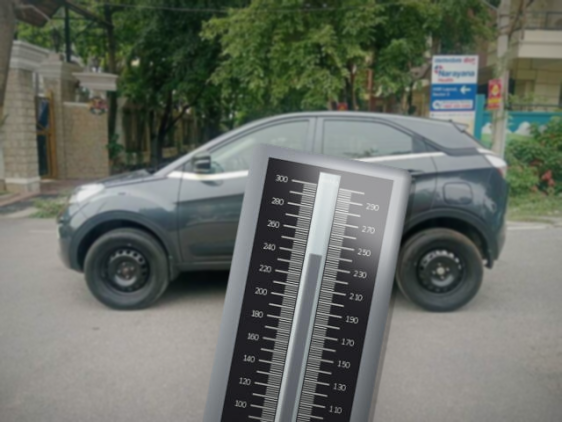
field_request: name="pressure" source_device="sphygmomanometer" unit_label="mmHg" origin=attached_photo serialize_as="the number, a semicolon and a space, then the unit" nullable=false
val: 240; mmHg
